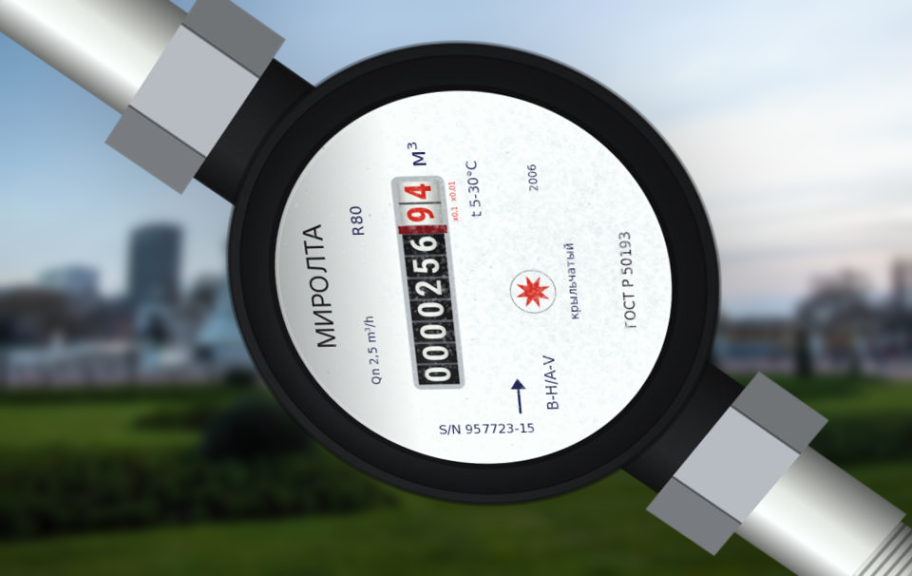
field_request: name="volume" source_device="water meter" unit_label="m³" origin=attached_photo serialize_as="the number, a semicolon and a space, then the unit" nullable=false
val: 256.94; m³
